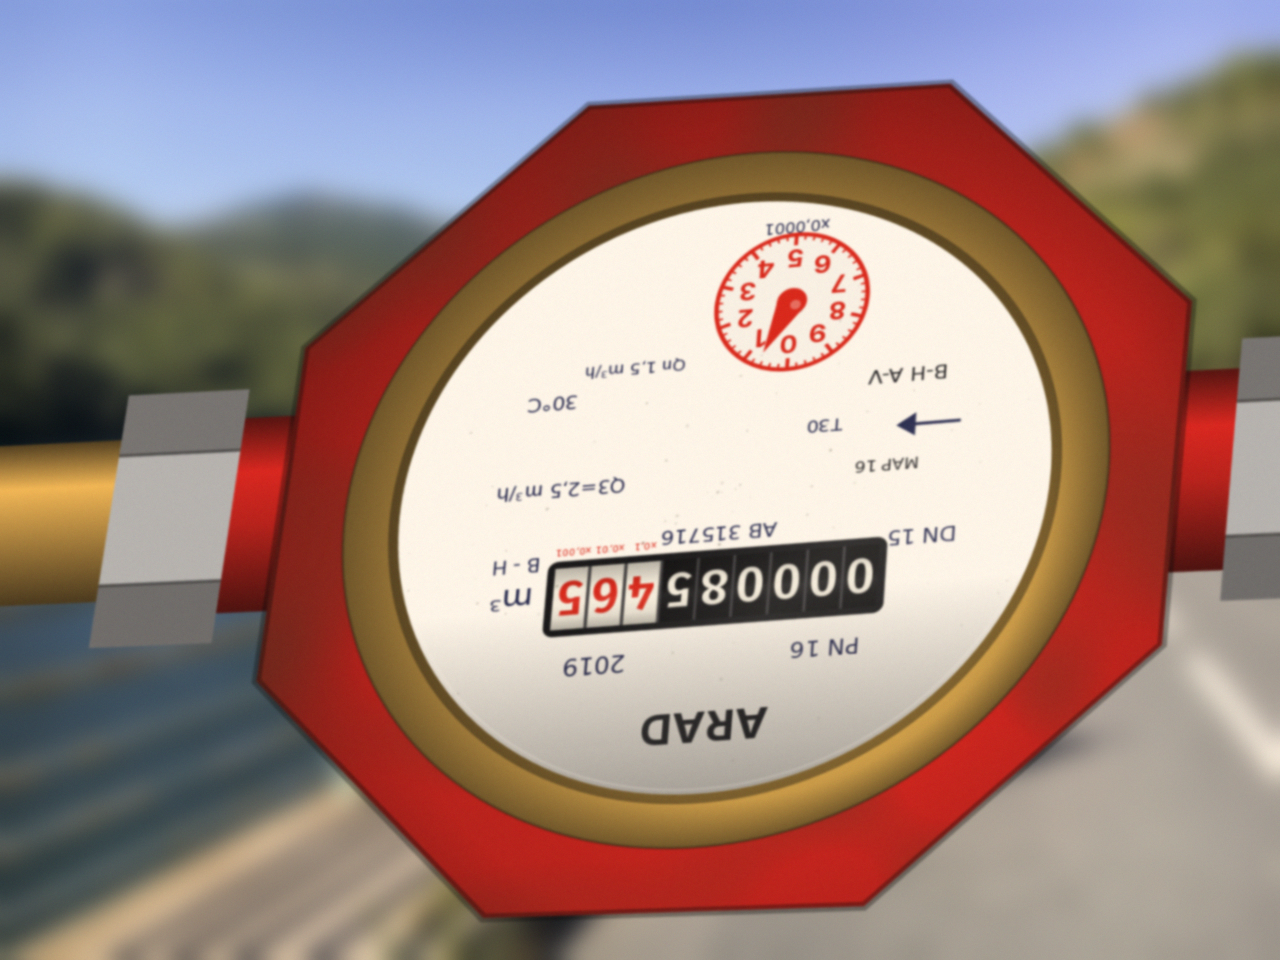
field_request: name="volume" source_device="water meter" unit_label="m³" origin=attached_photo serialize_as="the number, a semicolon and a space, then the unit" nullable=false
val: 85.4650; m³
